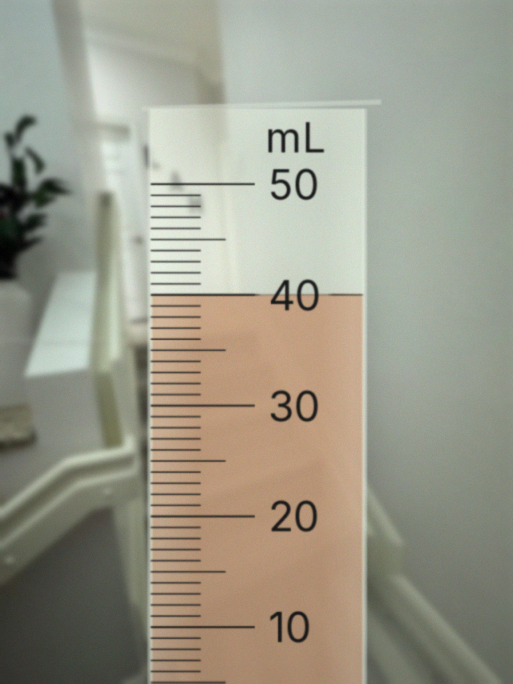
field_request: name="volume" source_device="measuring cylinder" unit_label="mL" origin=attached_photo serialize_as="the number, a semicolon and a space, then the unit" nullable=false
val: 40; mL
